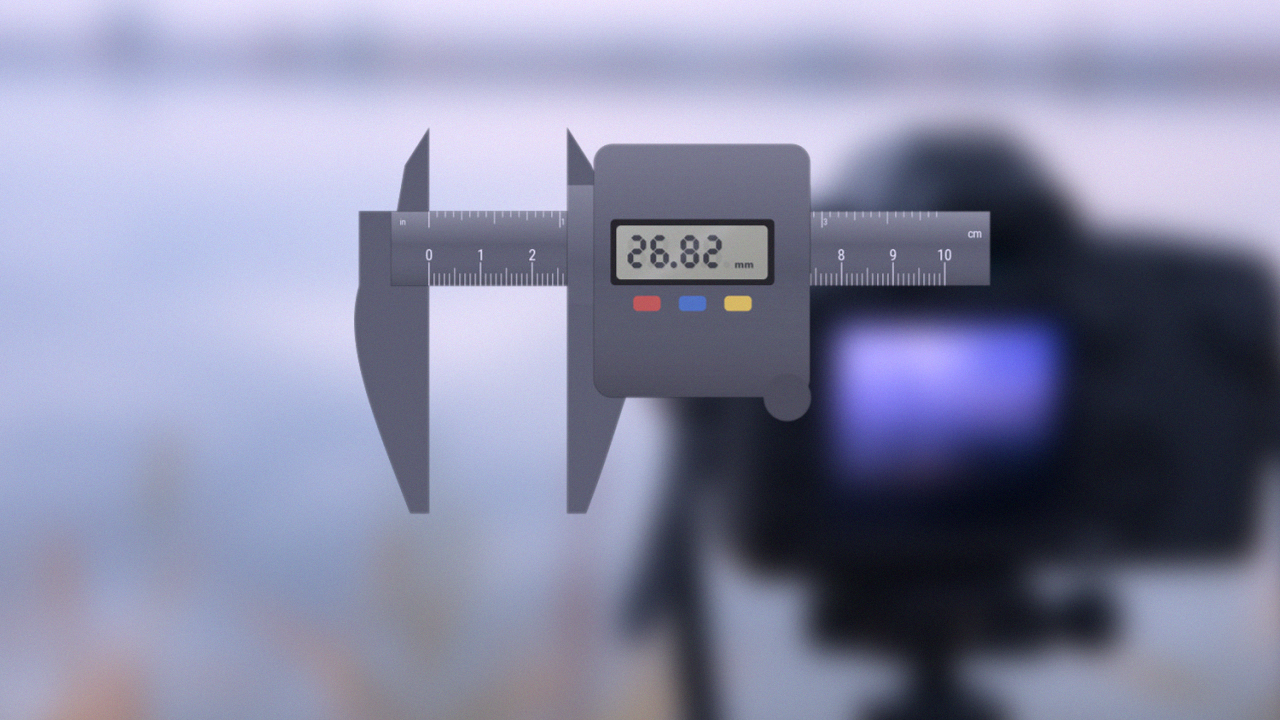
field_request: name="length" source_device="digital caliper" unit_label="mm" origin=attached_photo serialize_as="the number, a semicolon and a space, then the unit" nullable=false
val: 26.82; mm
